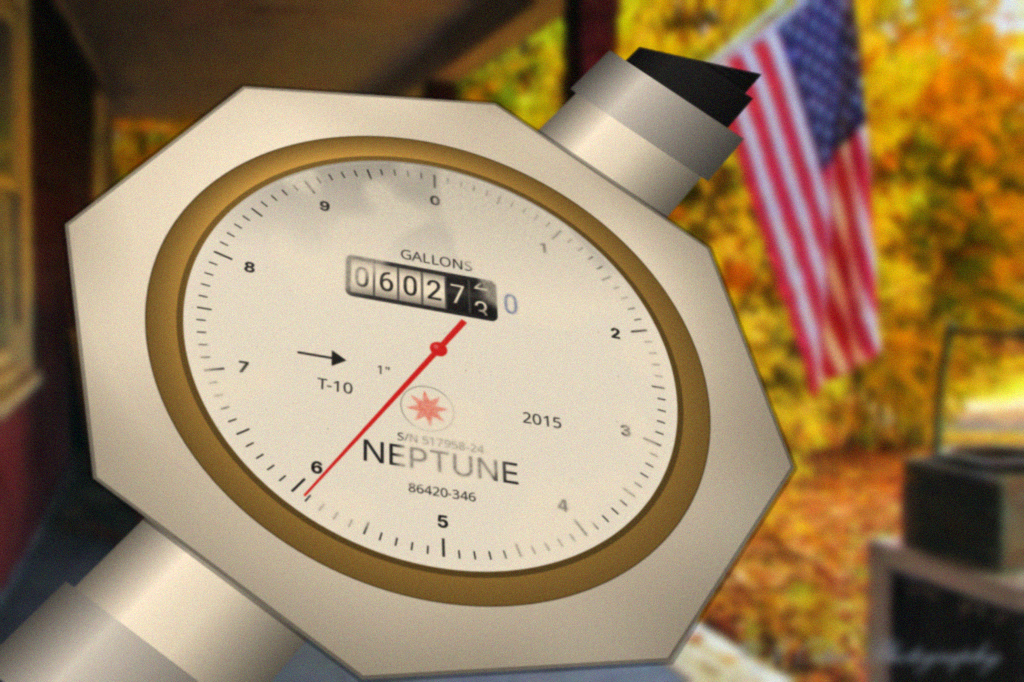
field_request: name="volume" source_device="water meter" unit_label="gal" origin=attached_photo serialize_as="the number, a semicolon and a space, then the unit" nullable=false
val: 602725.9; gal
